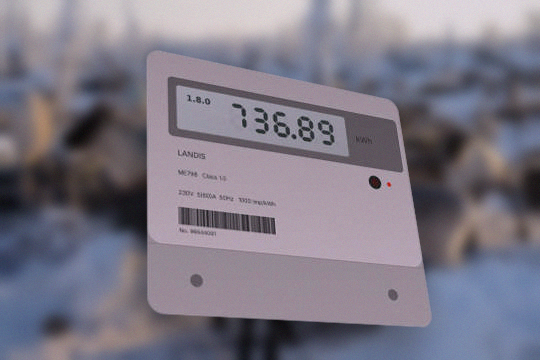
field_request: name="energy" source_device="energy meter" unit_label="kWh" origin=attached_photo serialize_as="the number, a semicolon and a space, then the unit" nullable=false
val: 736.89; kWh
